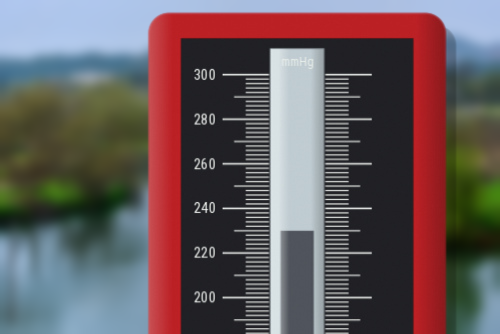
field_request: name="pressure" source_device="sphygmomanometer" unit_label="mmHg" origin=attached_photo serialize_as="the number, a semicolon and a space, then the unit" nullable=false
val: 230; mmHg
